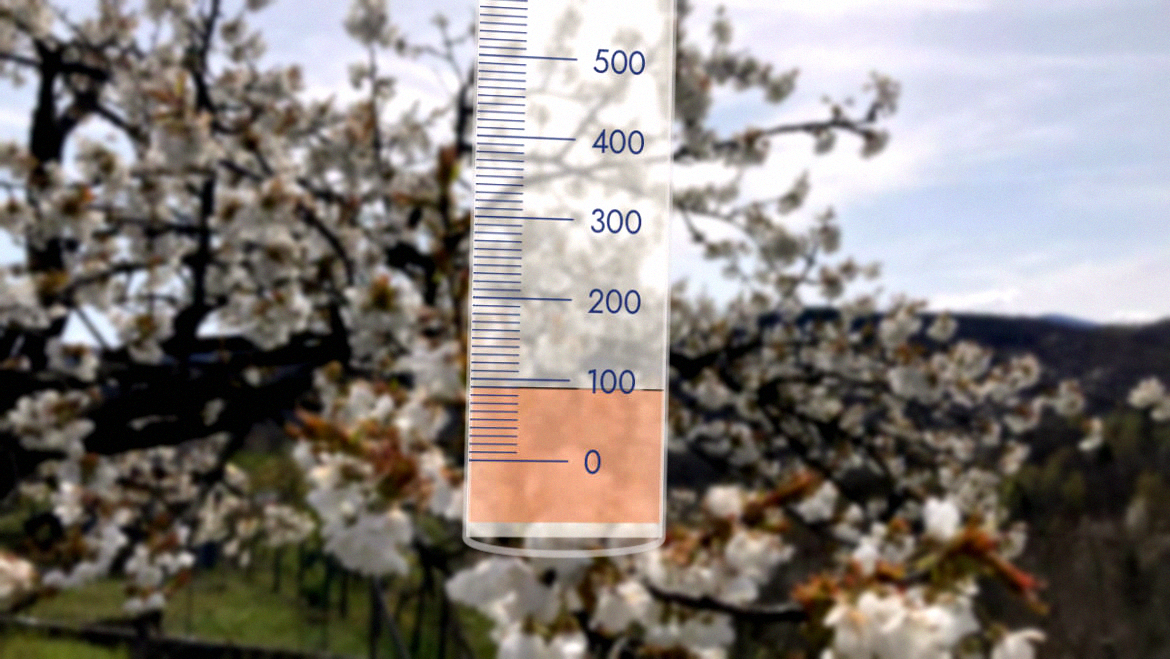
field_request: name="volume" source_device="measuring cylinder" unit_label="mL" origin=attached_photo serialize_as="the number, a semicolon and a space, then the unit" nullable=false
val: 90; mL
